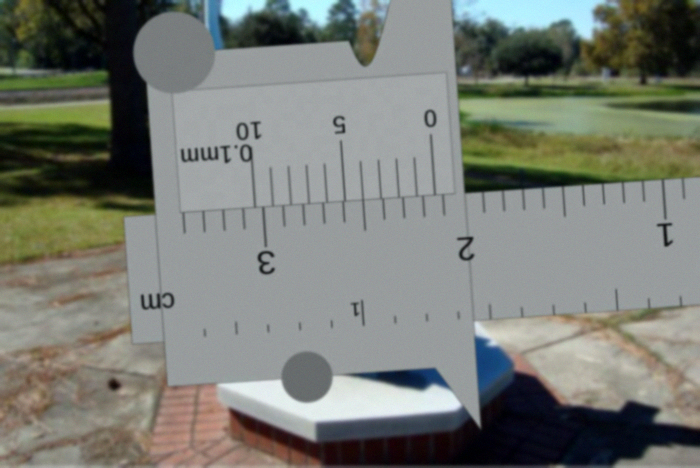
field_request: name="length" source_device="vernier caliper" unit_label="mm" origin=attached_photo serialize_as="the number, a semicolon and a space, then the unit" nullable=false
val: 21.4; mm
